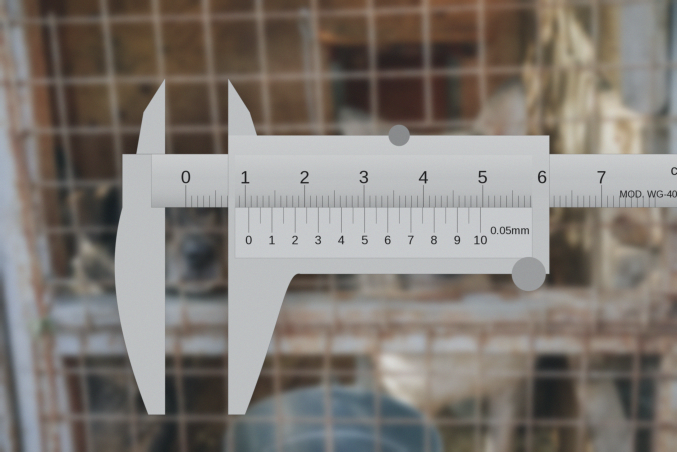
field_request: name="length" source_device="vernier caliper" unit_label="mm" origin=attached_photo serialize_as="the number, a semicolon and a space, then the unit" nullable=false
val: 10.6; mm
